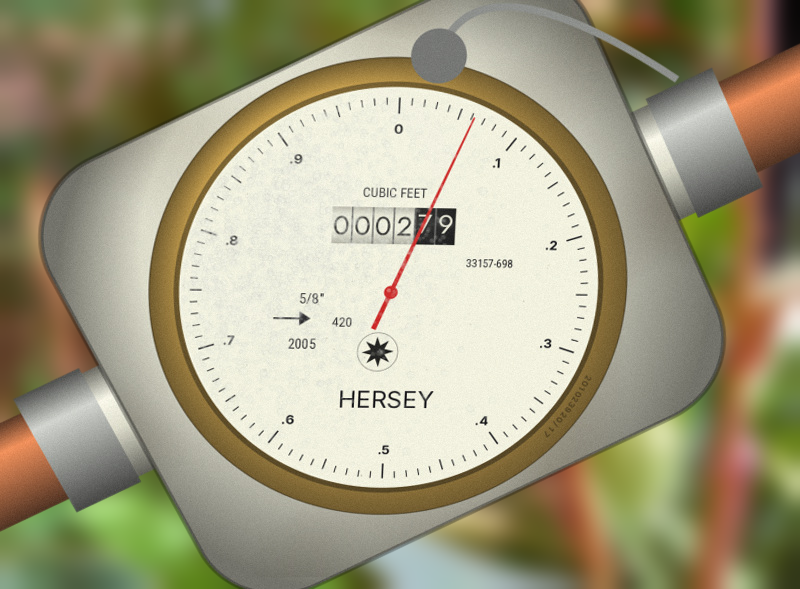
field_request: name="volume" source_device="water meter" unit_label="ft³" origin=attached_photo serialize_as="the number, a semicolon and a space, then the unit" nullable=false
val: 279.06; ft³
